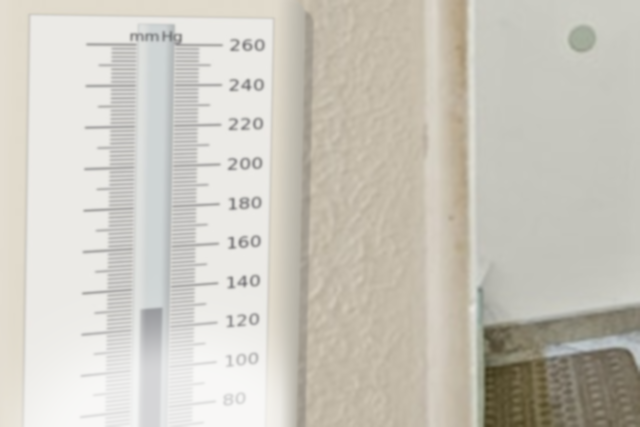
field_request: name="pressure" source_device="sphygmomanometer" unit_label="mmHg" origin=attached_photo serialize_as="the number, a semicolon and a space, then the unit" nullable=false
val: 130; mmHg
